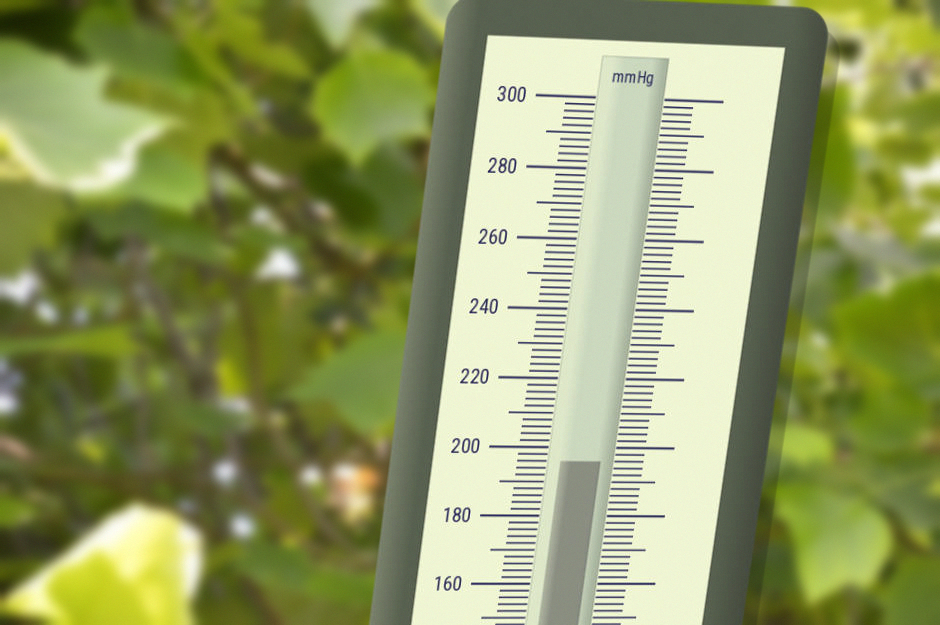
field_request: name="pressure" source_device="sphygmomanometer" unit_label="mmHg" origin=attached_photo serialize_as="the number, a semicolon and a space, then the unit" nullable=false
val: 196; mmHg
